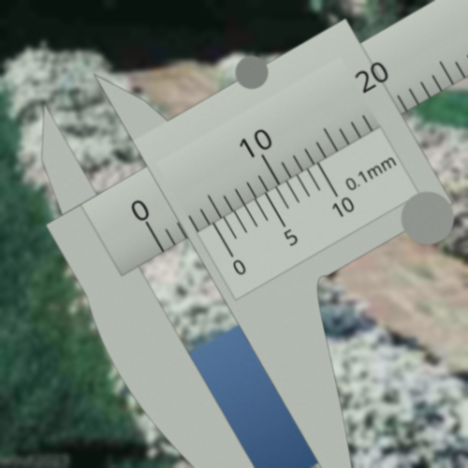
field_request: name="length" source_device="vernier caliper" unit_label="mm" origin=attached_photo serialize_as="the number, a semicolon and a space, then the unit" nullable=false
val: 4.3; mm
